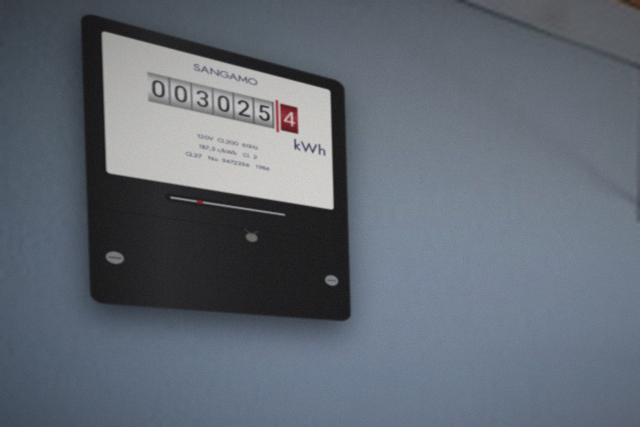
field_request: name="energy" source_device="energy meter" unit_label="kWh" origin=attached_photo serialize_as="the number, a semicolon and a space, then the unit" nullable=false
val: 3025.4; kWh
